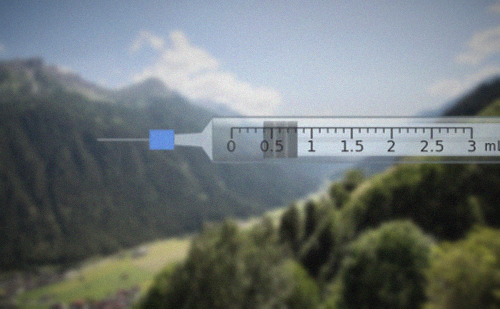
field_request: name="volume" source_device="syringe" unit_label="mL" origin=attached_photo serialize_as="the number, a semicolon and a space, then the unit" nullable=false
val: 0.4; mL
